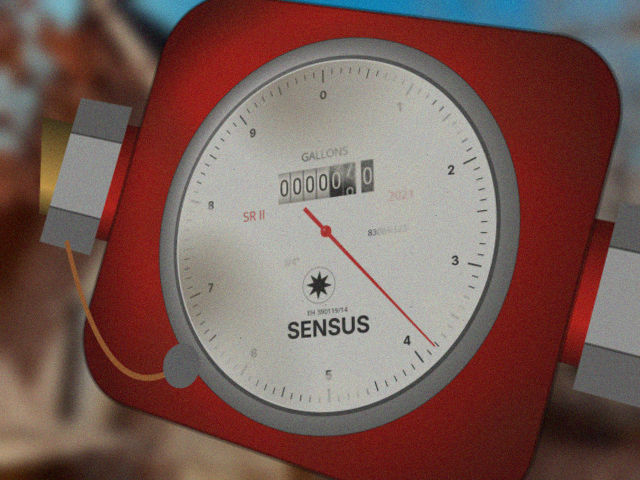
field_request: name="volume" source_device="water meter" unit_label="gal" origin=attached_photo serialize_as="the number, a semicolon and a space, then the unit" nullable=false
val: 73.8; gal
